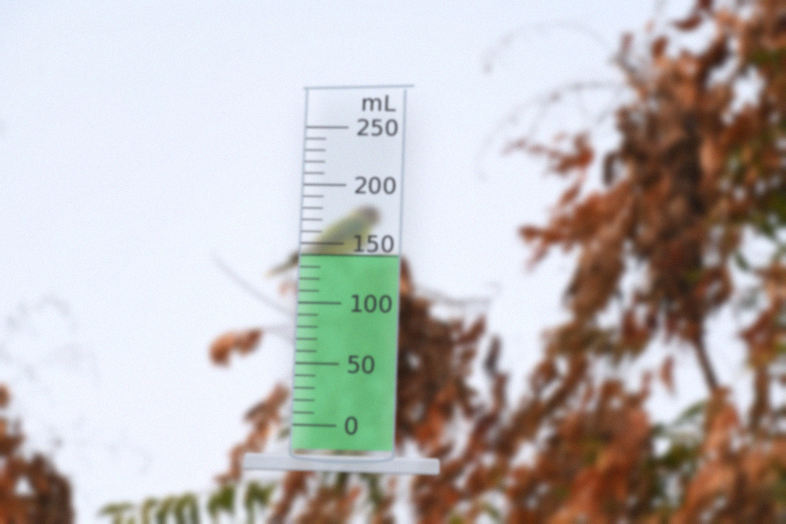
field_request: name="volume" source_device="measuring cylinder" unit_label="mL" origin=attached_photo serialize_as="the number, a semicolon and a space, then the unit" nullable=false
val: 140; mL
